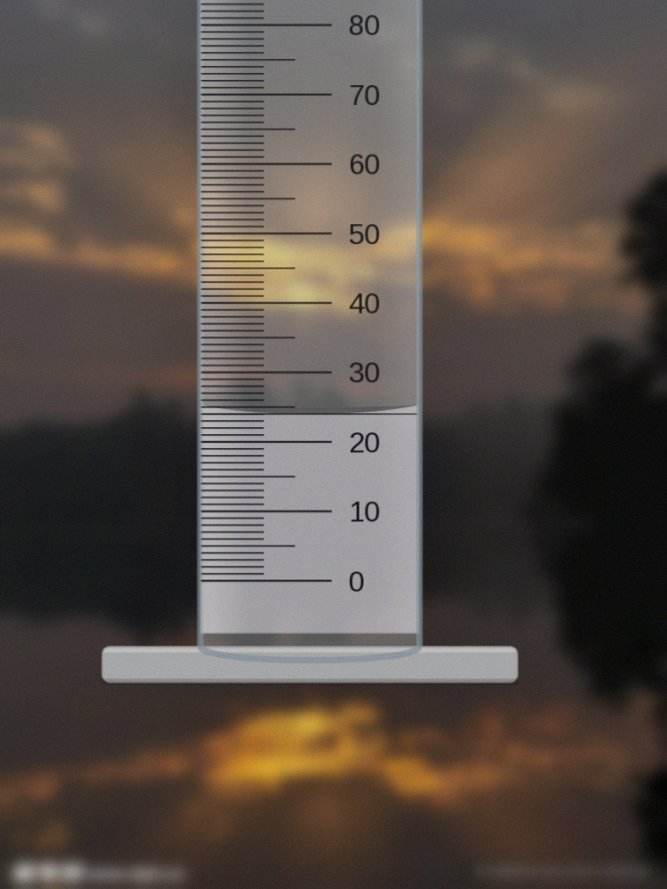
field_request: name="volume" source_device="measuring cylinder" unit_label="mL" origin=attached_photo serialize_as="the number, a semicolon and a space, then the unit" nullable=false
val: 24; mL
